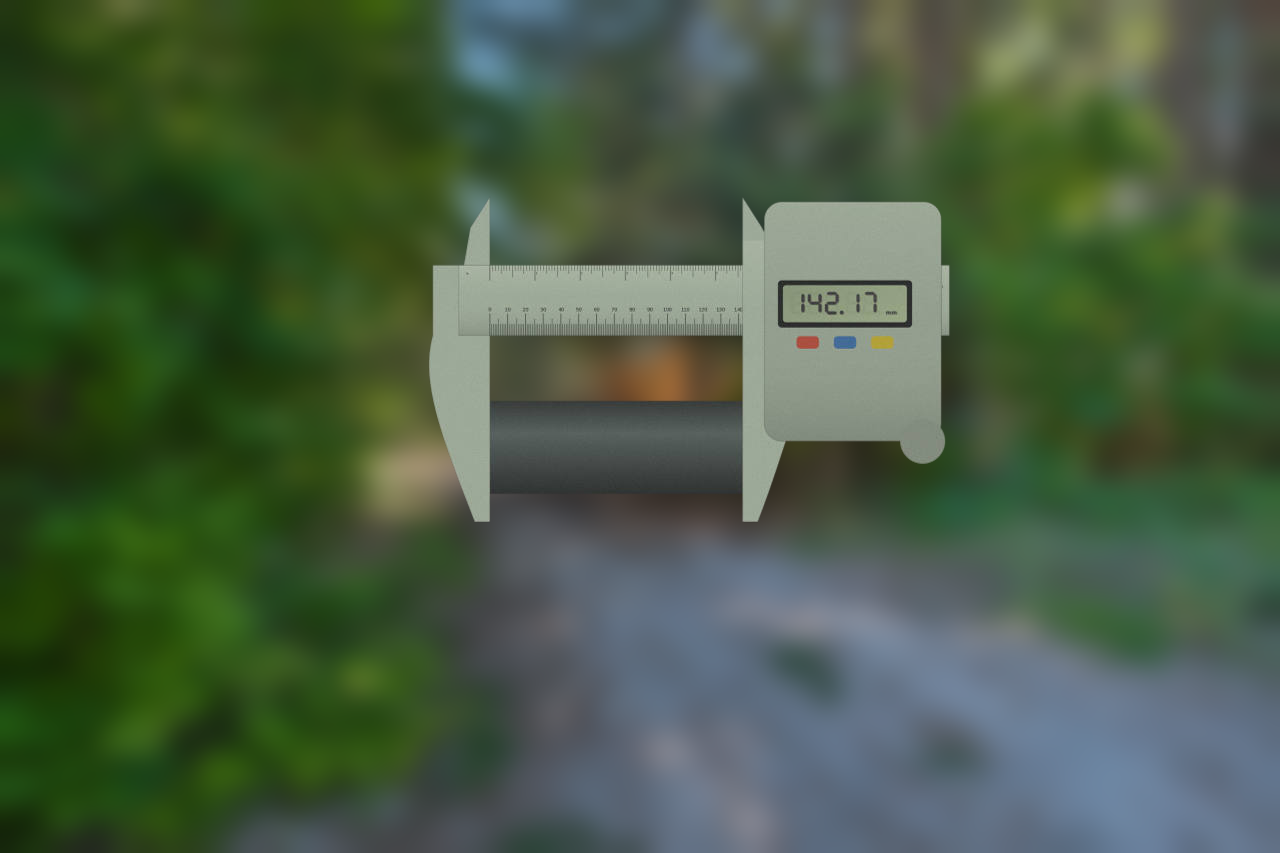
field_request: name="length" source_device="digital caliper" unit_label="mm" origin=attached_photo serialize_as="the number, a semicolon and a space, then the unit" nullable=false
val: 142.17; mm
